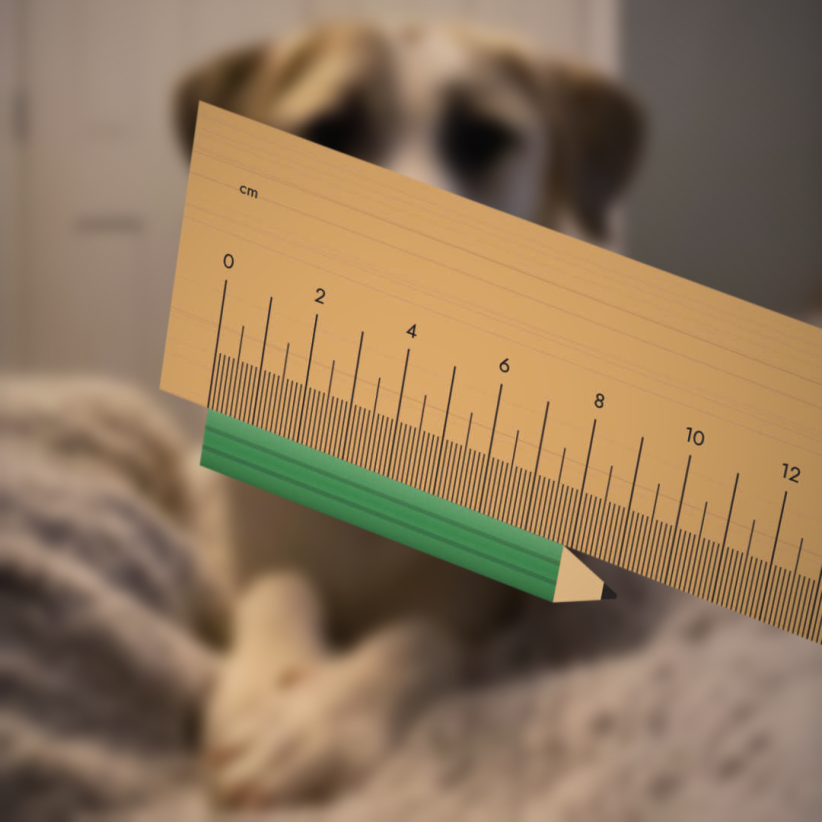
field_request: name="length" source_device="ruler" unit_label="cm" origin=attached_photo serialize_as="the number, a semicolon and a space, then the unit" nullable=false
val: 9.1; cm
